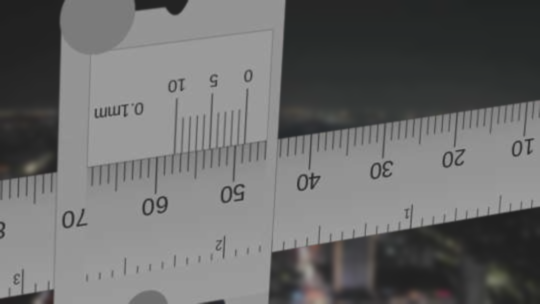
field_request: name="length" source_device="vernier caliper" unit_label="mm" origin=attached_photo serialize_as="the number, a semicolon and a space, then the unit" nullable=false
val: 48.8; mm
